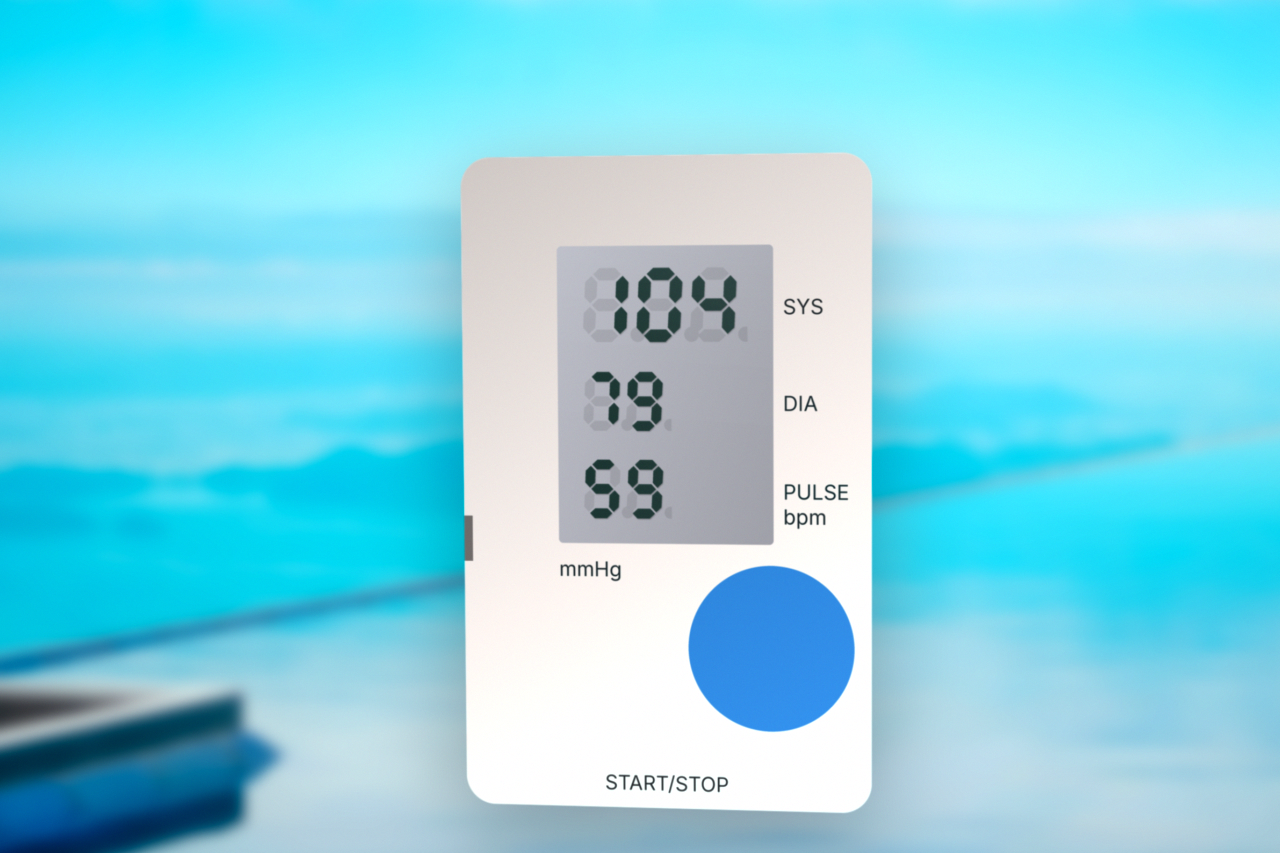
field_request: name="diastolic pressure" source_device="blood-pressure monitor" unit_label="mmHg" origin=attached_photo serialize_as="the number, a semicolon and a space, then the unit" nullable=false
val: 79; mmHg
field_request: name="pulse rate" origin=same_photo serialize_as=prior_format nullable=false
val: 59; bpm
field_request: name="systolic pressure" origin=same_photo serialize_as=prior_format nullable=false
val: 104; mmHg
